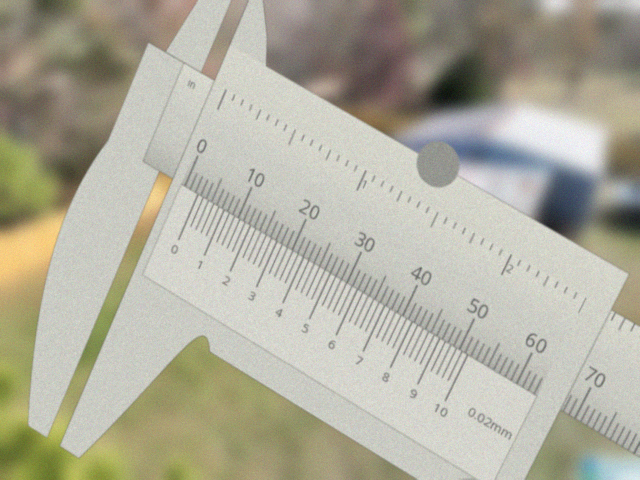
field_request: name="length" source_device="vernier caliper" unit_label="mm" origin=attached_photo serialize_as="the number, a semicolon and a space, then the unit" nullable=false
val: 2.5; mm
